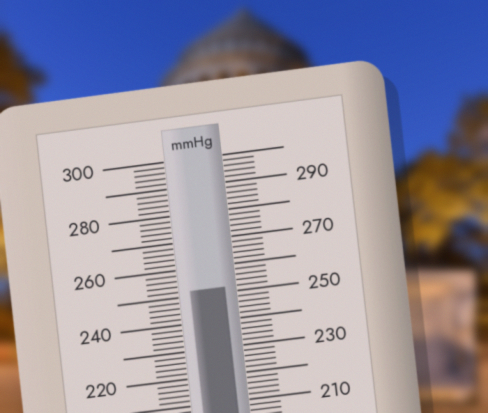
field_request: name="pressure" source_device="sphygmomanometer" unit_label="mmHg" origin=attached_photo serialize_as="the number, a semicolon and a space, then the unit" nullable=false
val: 252; mmHg
